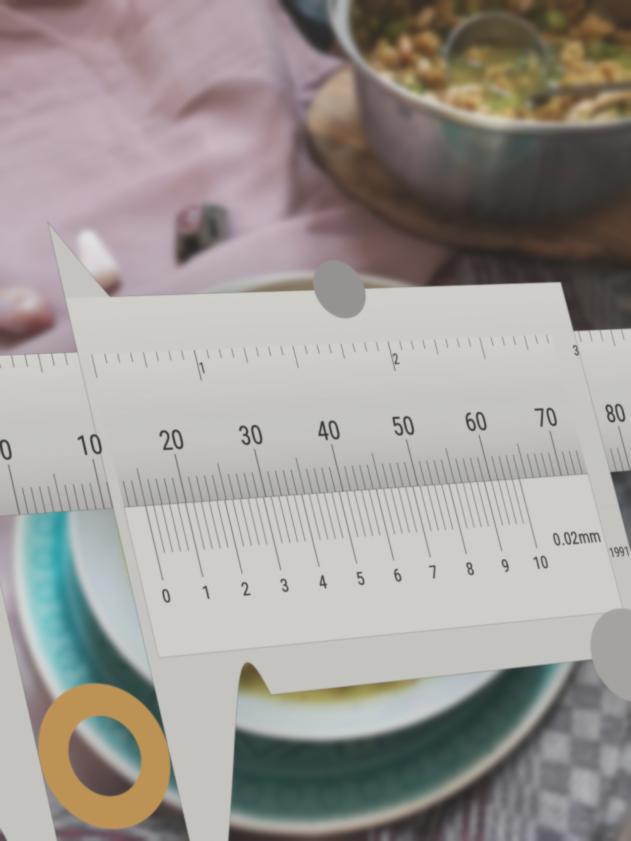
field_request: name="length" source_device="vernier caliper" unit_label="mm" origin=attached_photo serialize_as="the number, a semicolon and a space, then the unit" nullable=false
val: 15.0; mm
